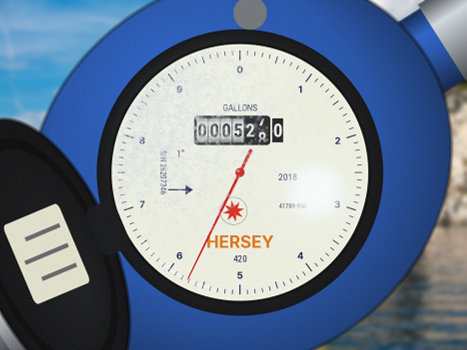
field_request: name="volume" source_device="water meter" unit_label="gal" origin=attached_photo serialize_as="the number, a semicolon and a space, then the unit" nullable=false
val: 5275.7; gal
